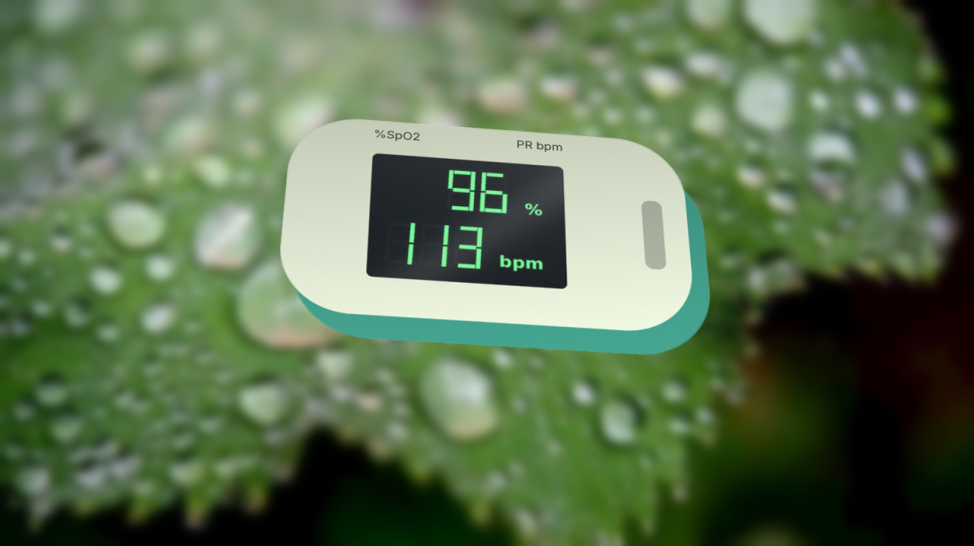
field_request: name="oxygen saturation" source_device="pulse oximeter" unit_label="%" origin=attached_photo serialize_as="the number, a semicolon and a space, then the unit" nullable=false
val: 96; %
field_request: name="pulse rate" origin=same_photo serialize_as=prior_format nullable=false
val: 113; bpm
